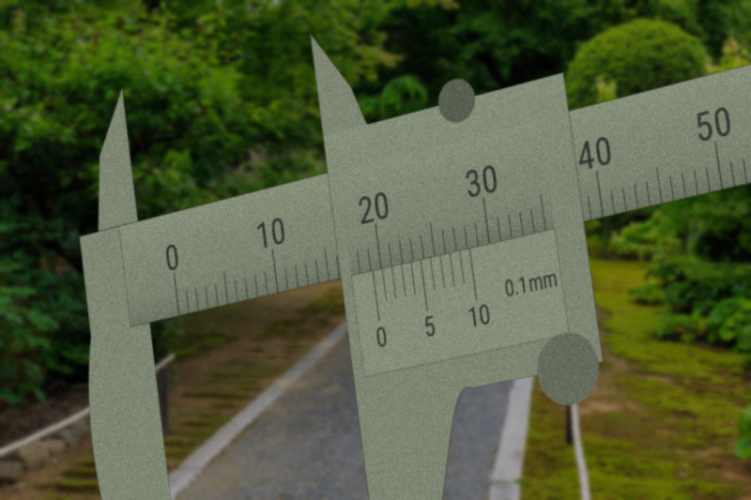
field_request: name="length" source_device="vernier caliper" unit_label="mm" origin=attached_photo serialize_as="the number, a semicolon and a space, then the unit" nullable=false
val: 19.2; mm
